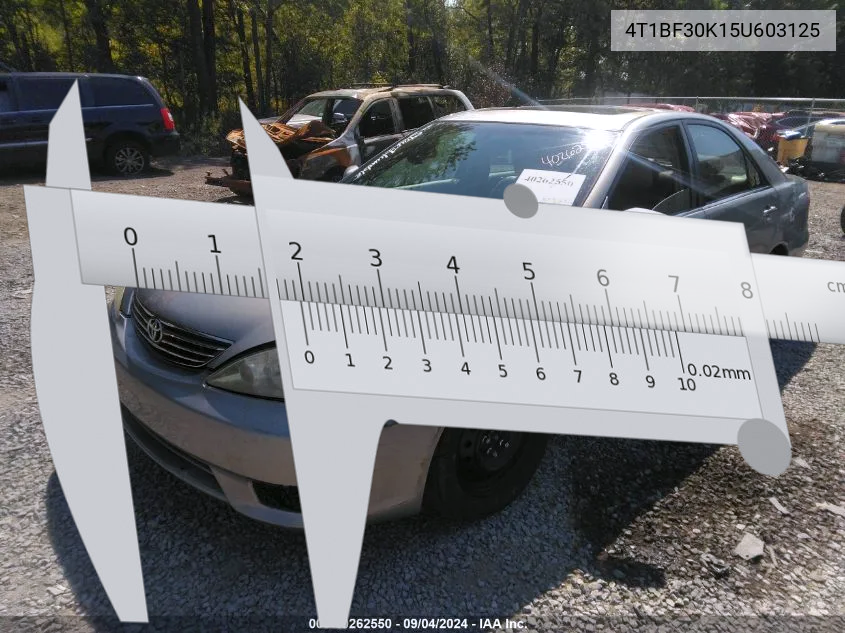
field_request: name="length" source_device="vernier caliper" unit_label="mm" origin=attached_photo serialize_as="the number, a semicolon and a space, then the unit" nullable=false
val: 19.6; mm
